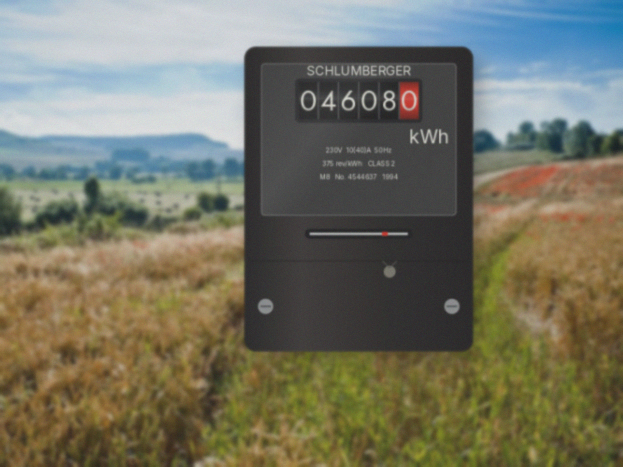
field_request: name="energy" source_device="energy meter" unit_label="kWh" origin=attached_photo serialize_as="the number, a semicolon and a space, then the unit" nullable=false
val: 4608.0; kWh
